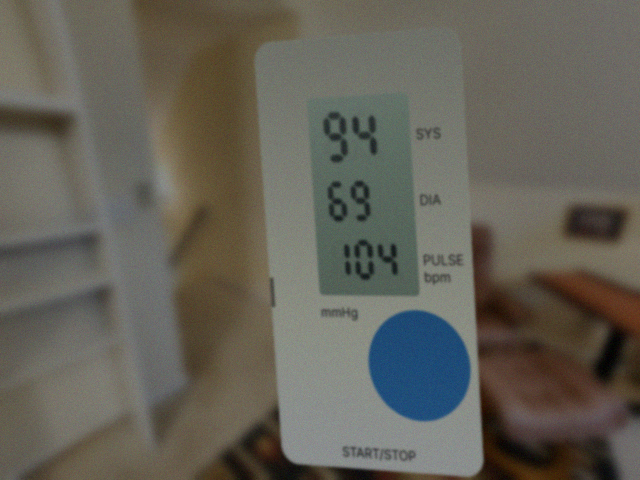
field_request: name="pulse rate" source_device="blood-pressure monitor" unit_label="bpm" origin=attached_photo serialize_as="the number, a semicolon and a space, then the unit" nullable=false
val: 104; bpm
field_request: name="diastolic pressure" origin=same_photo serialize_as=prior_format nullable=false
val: 69; mmHg
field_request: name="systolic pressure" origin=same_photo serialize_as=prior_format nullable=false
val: 94; mmHg
